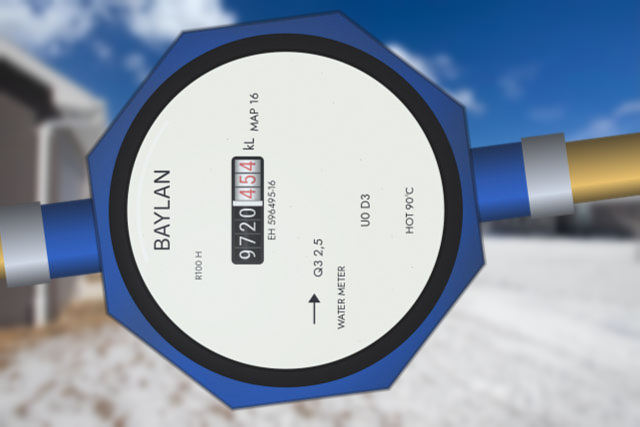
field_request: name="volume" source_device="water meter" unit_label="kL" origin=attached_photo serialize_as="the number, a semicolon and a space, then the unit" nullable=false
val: 9720.454; kL
